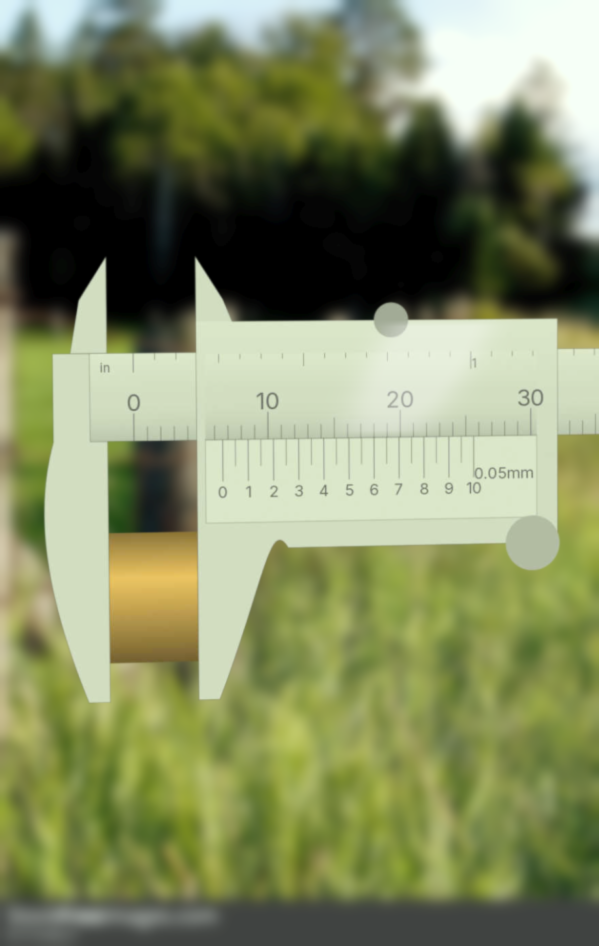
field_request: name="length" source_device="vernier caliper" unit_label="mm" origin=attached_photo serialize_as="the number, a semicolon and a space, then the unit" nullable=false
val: 6.6; mm
